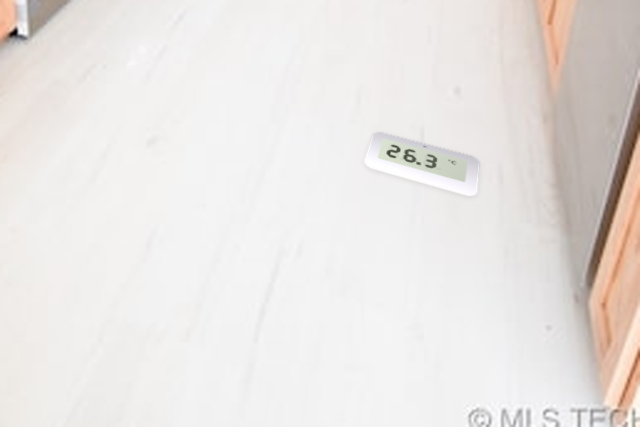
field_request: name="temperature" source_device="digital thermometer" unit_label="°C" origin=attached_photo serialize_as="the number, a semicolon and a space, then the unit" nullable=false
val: 26.3; °C
